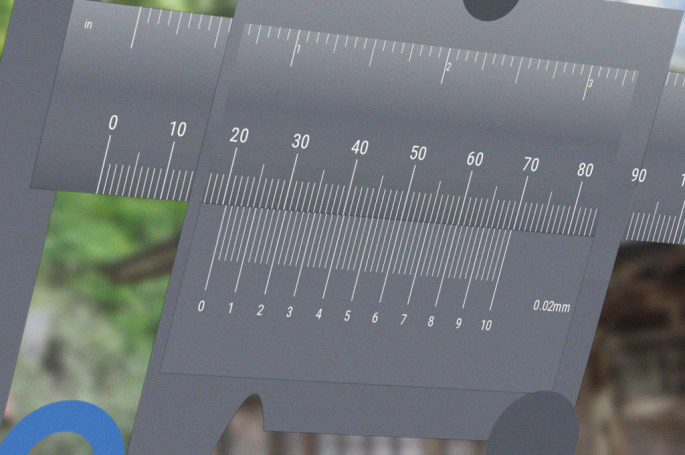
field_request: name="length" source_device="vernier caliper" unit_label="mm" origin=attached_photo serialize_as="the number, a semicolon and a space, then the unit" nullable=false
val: 20.6; mm
